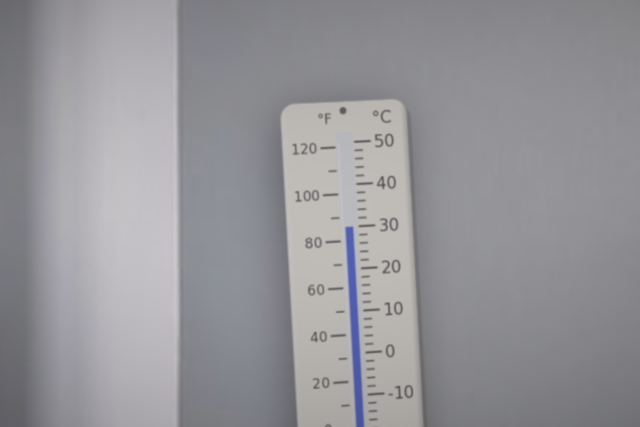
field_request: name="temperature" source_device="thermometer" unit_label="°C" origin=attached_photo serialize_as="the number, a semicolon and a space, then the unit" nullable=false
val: 30; °C
